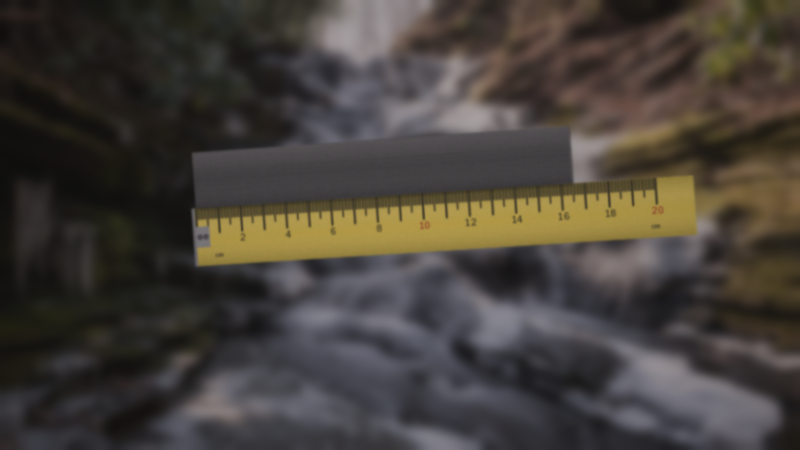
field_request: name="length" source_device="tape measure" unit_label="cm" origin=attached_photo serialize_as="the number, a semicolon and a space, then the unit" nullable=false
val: 16.5; cm
